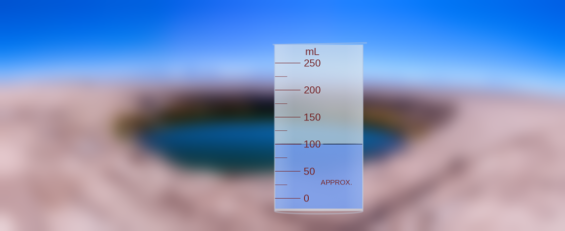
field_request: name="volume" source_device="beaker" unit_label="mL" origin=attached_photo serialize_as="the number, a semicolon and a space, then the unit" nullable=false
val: 100; mL
